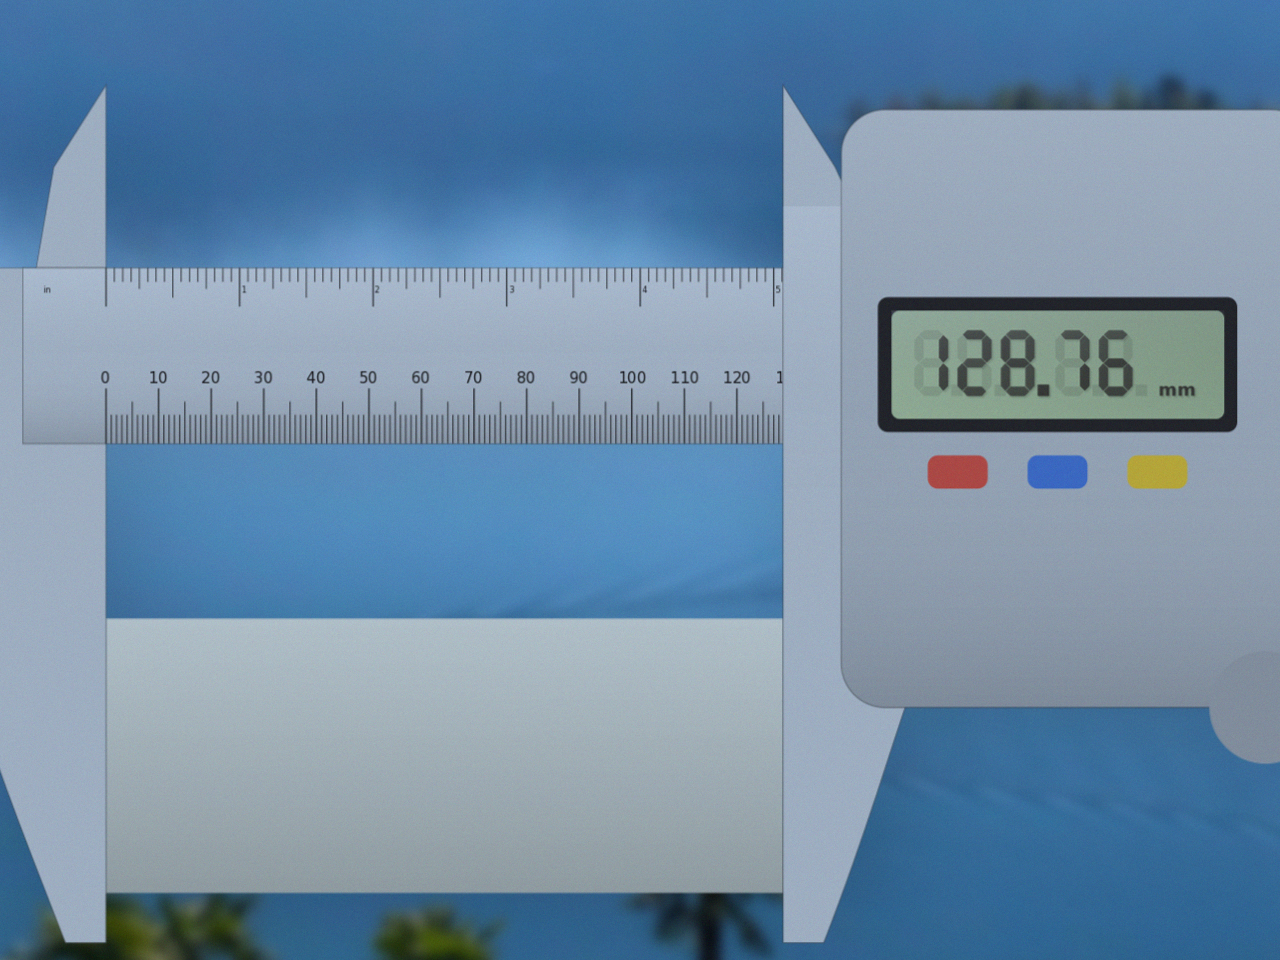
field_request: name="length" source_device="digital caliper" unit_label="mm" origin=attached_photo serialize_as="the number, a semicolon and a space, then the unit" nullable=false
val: 128.76; mm
